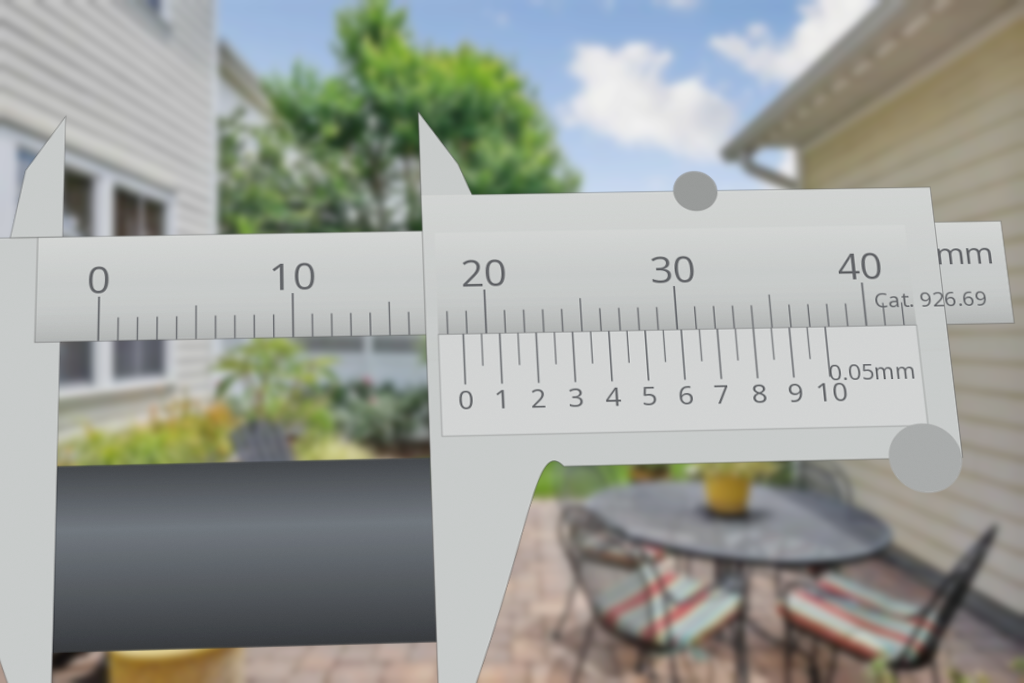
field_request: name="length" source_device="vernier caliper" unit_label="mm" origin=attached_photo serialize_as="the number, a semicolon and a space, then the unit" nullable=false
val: 18.8; mm
